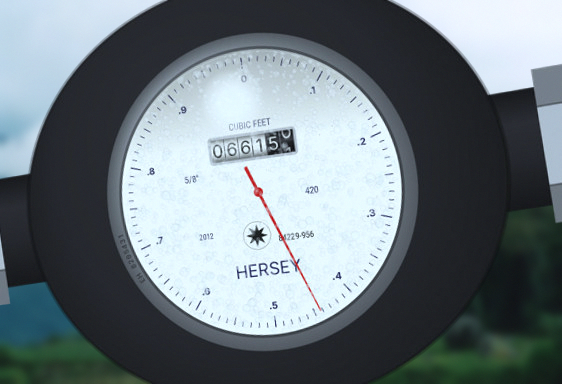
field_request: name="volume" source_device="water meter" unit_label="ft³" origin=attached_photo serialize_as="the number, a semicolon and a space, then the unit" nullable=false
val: 66150.44; ft³
